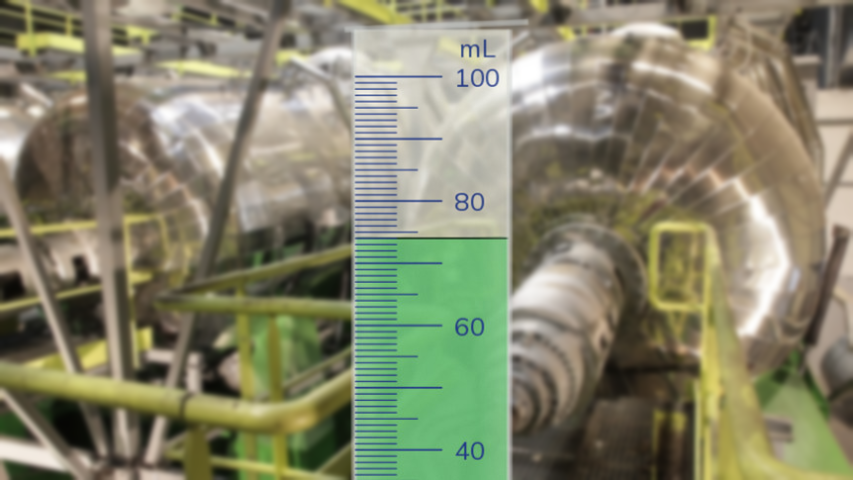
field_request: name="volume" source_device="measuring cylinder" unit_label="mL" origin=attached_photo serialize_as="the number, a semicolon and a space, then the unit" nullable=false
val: 74; mL
